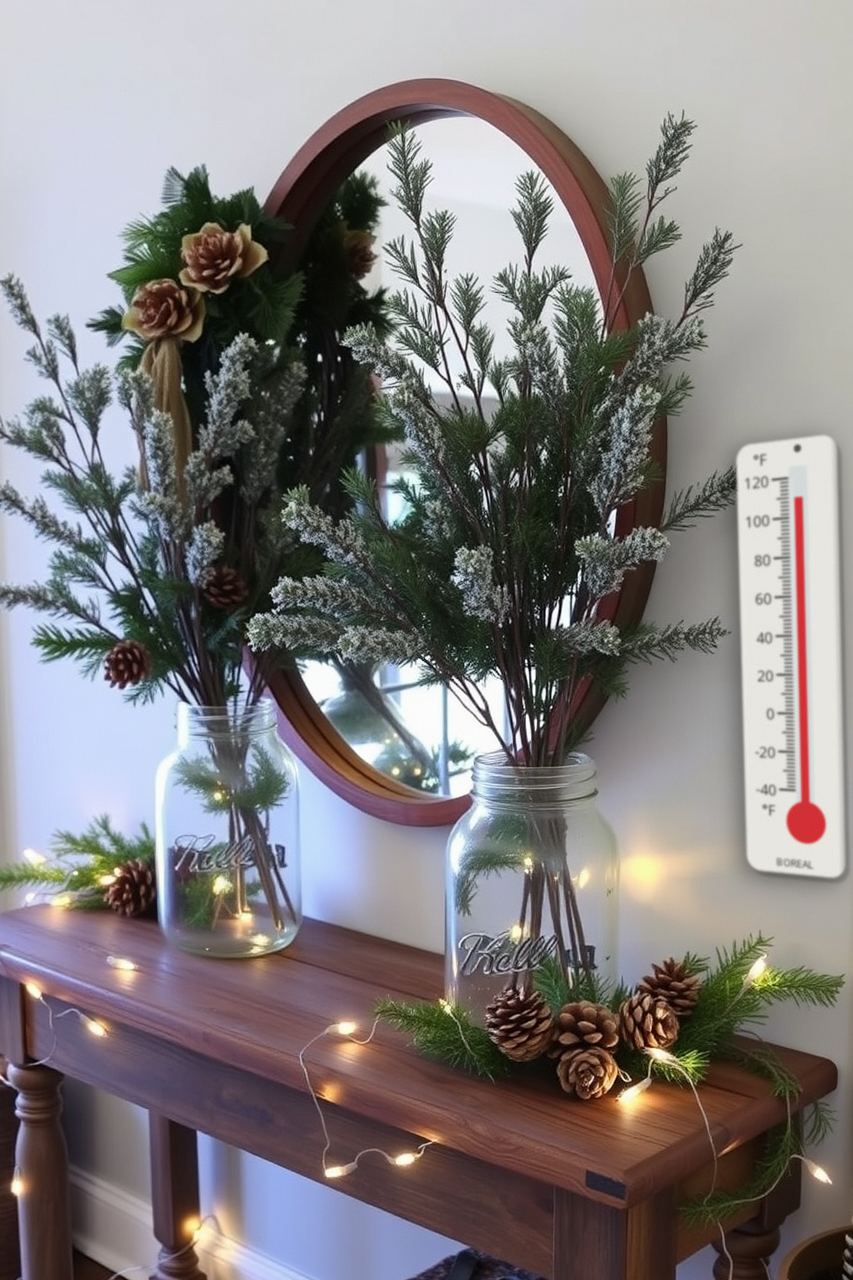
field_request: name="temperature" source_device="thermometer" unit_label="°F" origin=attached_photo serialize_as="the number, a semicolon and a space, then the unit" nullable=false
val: 110; °F
